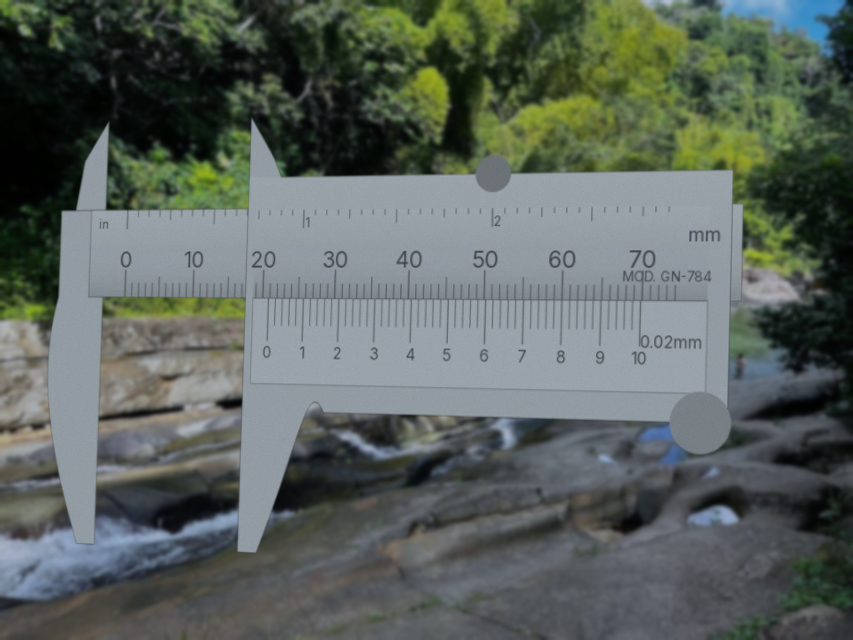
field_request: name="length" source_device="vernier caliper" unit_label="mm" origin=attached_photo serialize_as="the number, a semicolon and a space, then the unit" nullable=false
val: 20.8; mm
